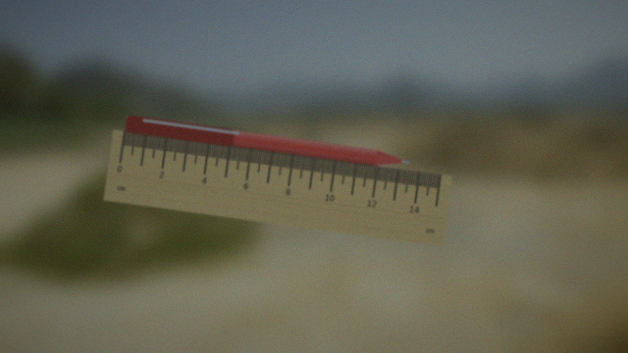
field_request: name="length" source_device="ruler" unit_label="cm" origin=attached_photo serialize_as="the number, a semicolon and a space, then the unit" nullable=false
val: 13.5; cm
